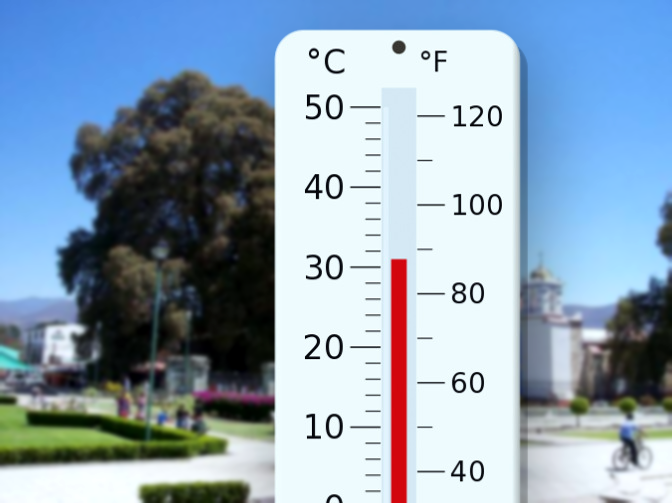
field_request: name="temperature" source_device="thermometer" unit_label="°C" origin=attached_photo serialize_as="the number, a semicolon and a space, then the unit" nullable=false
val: 31; °C
